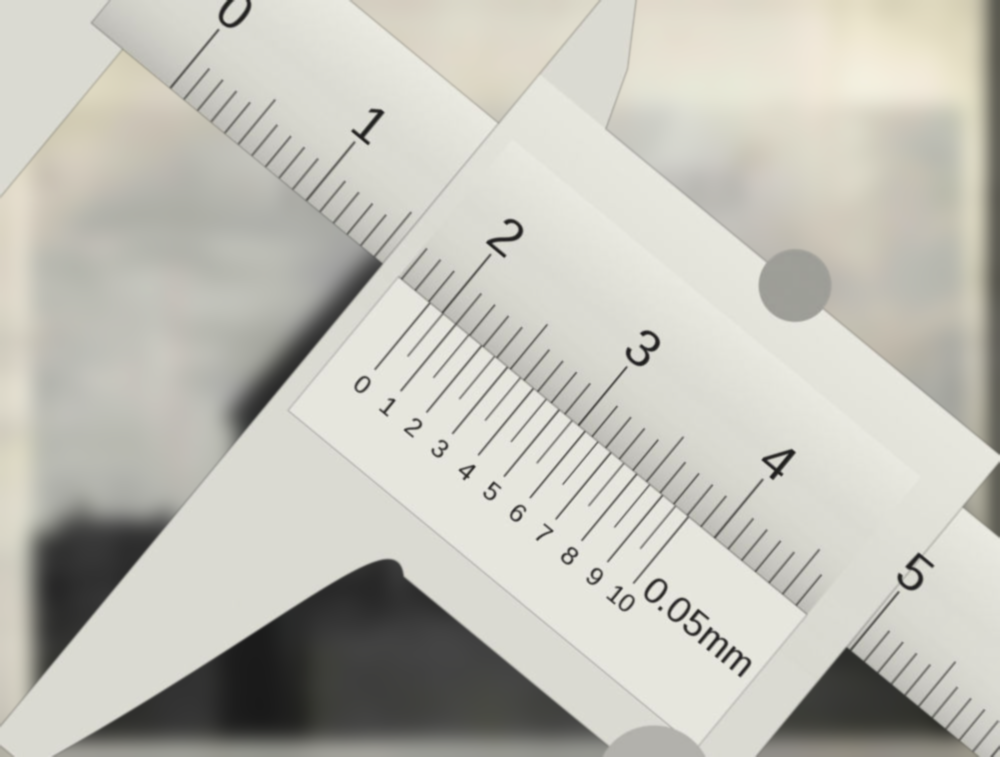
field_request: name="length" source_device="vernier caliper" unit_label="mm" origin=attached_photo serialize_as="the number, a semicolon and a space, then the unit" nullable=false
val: 19.1; mm
